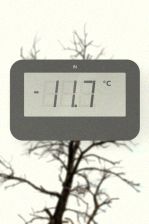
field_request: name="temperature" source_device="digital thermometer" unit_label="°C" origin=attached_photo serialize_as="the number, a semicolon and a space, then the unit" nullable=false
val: -11.7; °C
